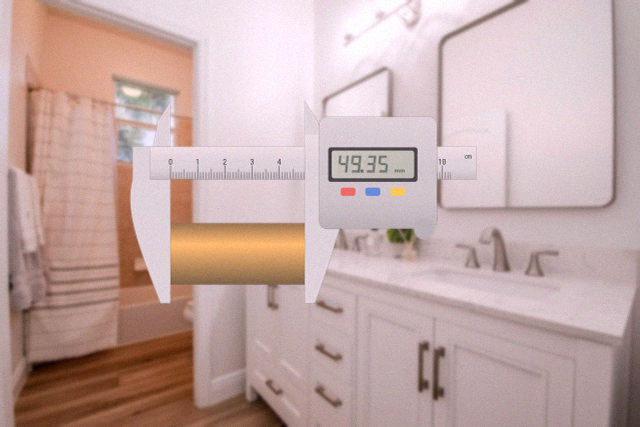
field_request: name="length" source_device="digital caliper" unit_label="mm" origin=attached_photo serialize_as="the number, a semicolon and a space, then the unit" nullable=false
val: 49.35; mm
